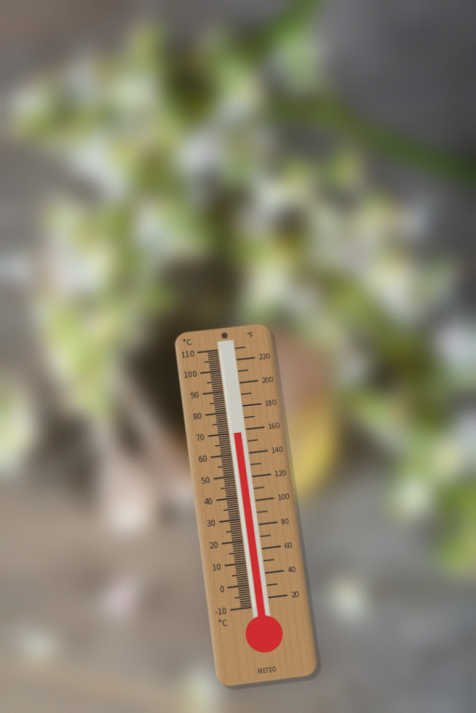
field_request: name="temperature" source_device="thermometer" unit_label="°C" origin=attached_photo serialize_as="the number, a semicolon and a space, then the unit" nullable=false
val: 70; °C
